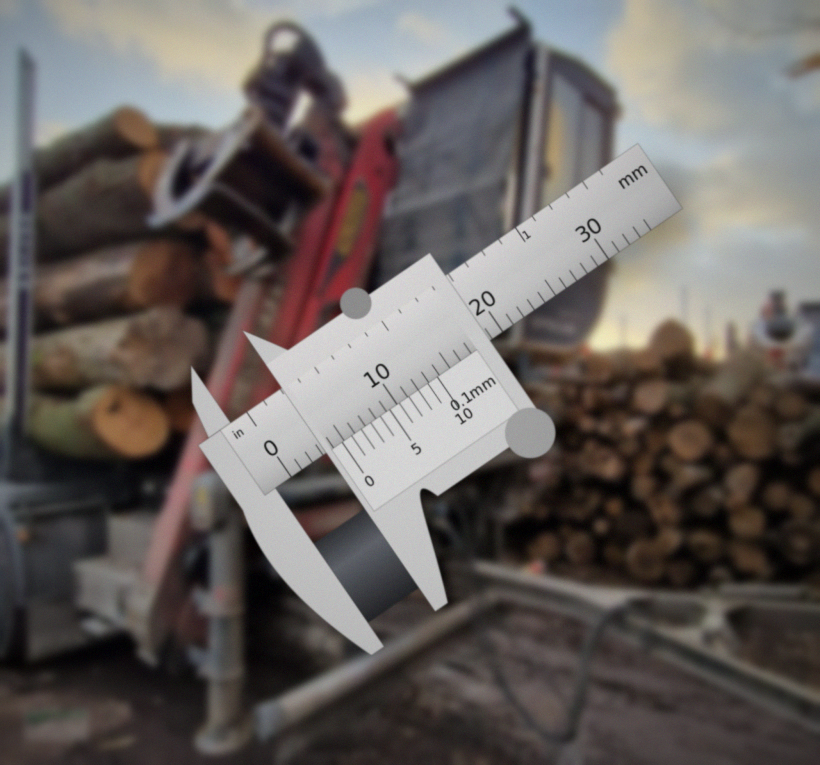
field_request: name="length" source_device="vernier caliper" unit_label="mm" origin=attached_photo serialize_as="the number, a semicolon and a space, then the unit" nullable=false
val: 4.8; mm
